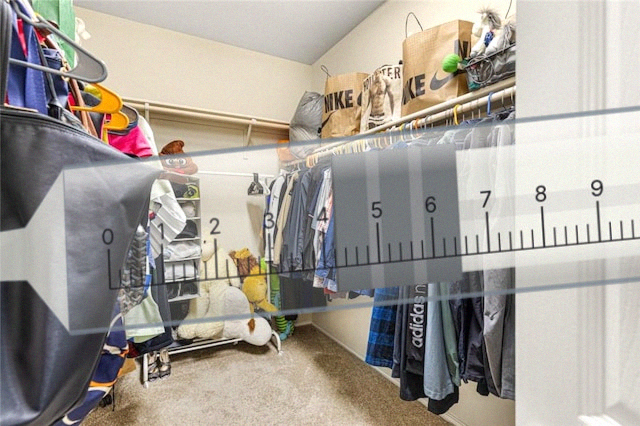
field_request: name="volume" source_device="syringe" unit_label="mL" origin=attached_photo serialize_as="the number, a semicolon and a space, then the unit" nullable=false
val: 4.2; mL
